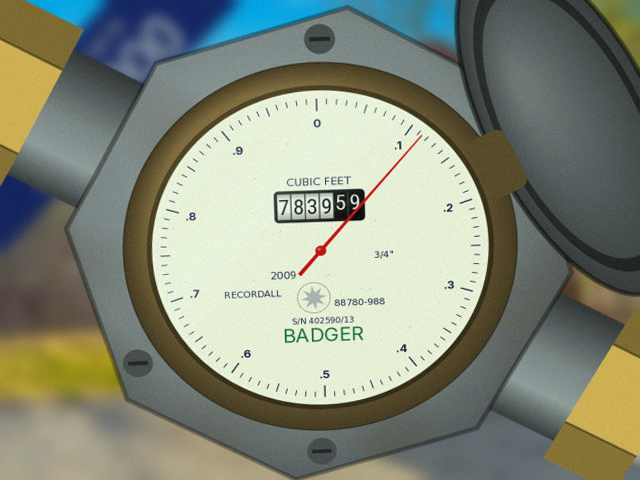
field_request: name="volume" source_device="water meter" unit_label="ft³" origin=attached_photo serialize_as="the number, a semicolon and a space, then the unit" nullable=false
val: 783959.11; ft³
